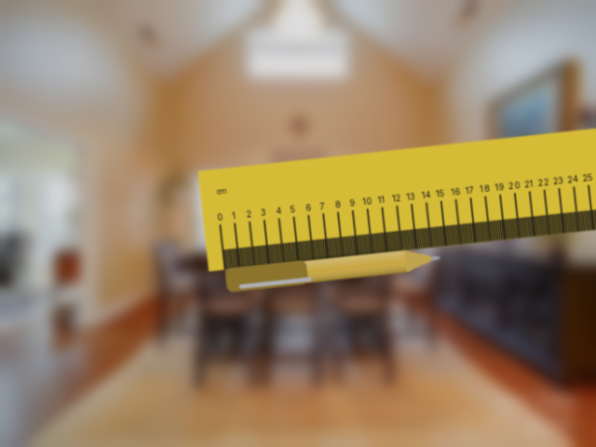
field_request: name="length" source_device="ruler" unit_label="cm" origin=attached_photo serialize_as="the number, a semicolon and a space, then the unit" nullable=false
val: 14.5; cm
